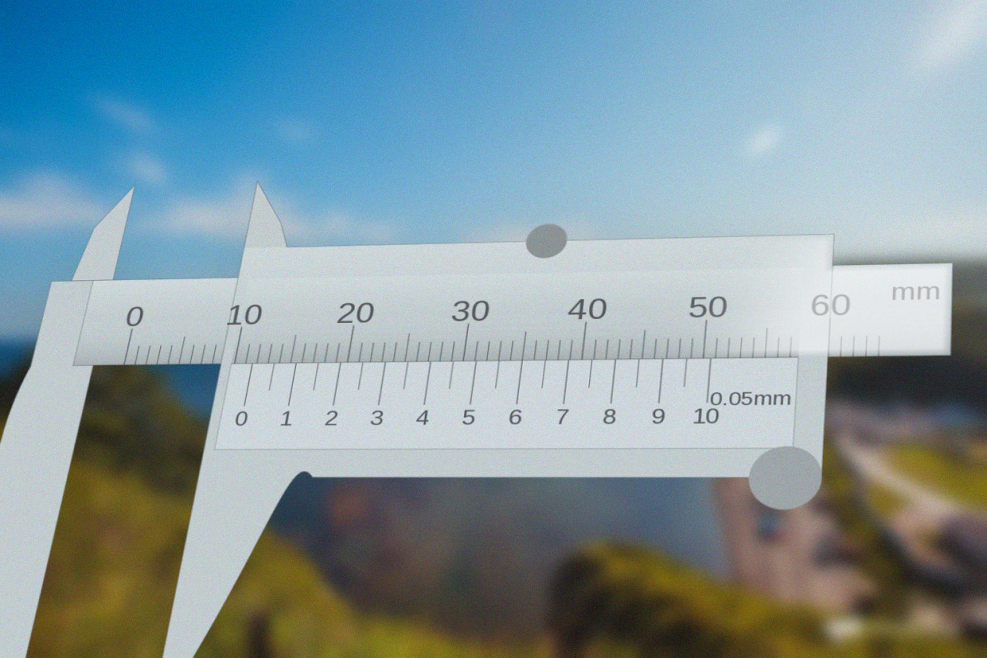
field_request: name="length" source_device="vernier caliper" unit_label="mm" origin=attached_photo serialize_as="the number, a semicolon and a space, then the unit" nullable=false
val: 11.6; mm
